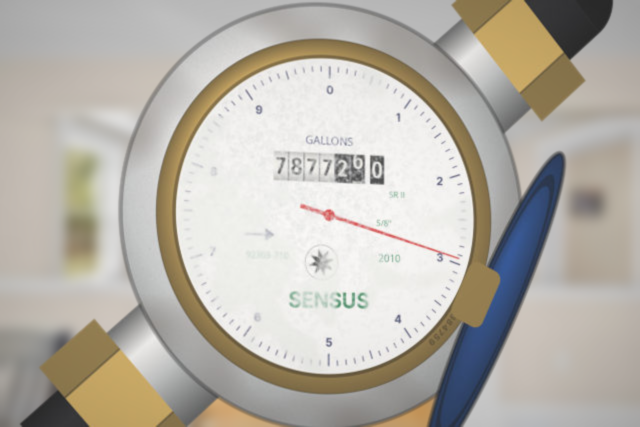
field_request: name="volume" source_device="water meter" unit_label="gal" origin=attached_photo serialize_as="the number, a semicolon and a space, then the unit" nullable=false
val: 7877262.9; gal
